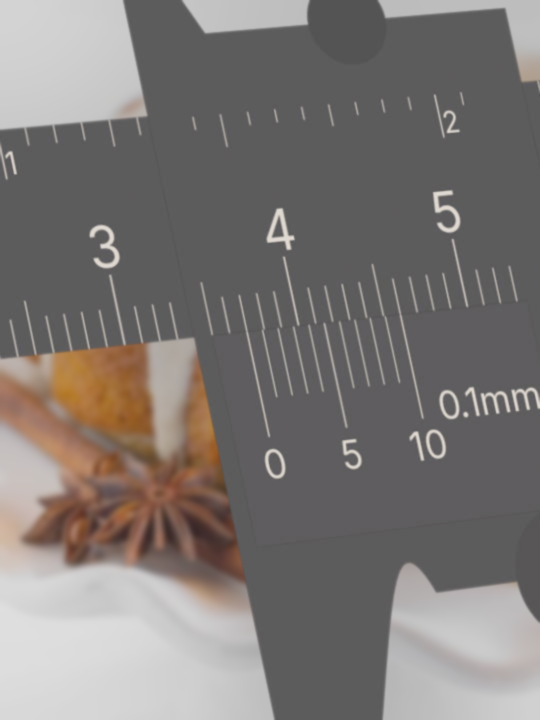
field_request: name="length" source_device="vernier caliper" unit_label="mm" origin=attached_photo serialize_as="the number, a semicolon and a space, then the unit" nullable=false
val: 37.0; mm
